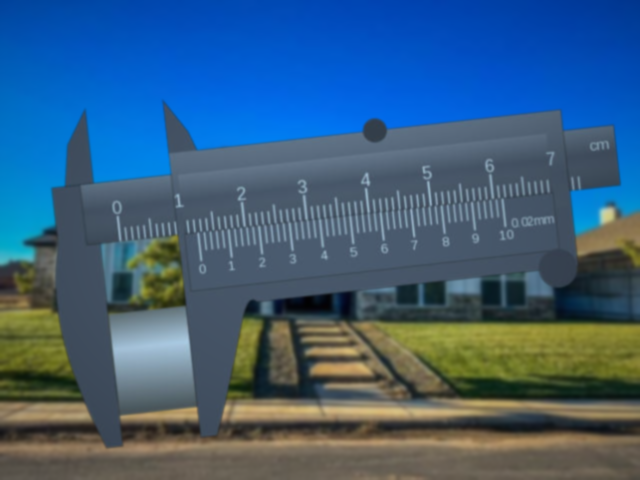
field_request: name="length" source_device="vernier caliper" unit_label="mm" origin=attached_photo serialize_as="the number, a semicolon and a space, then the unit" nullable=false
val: 12.5; mm
